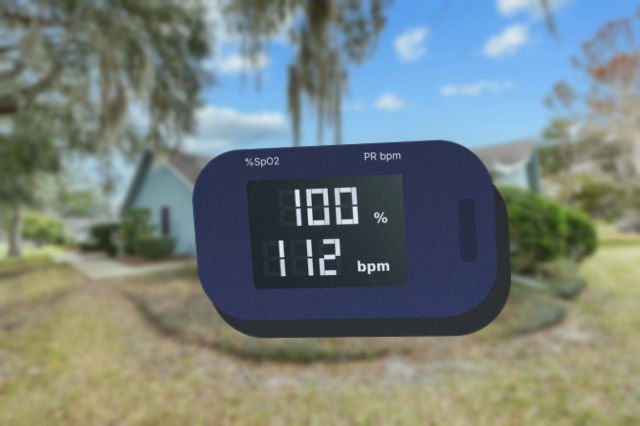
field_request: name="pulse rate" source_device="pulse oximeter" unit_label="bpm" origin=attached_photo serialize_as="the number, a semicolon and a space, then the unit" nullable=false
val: 112; bpm
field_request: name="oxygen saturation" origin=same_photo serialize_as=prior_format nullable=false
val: 100; %
